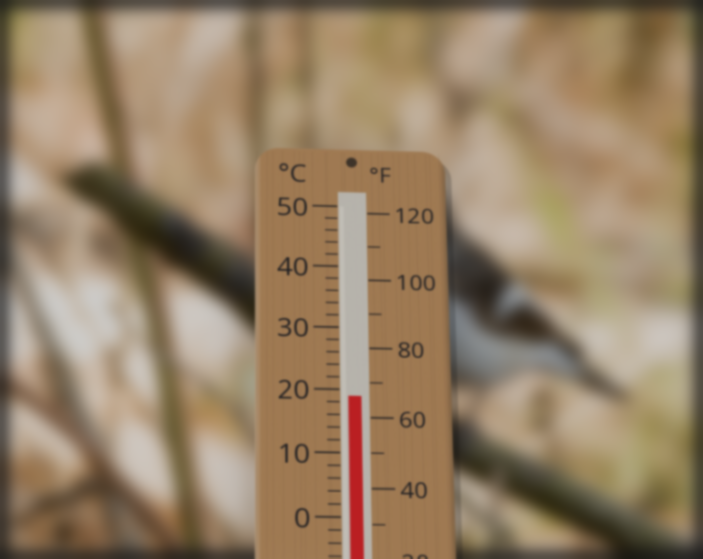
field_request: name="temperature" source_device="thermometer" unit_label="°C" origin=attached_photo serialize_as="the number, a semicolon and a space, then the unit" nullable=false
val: 19; °C
